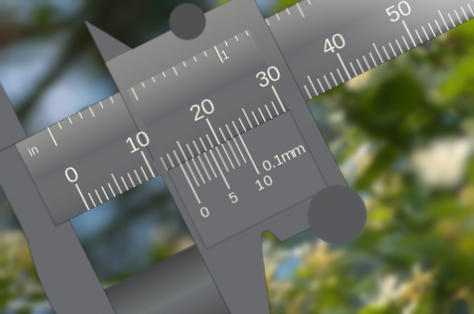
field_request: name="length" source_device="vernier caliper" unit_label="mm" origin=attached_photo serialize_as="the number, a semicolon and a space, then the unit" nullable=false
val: 14.0; mm
